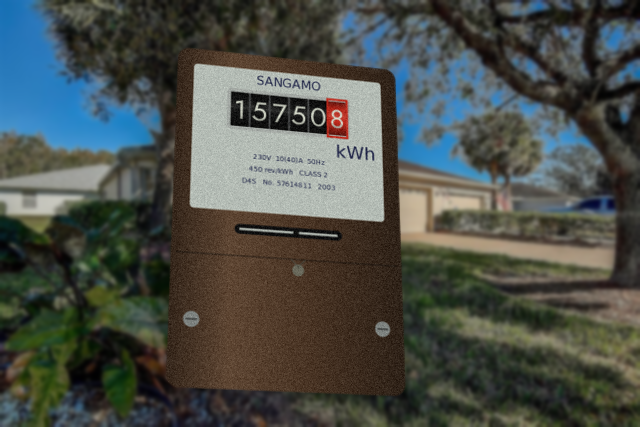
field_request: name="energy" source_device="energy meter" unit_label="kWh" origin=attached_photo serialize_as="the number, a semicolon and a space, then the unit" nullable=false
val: 15750.8; kWh
